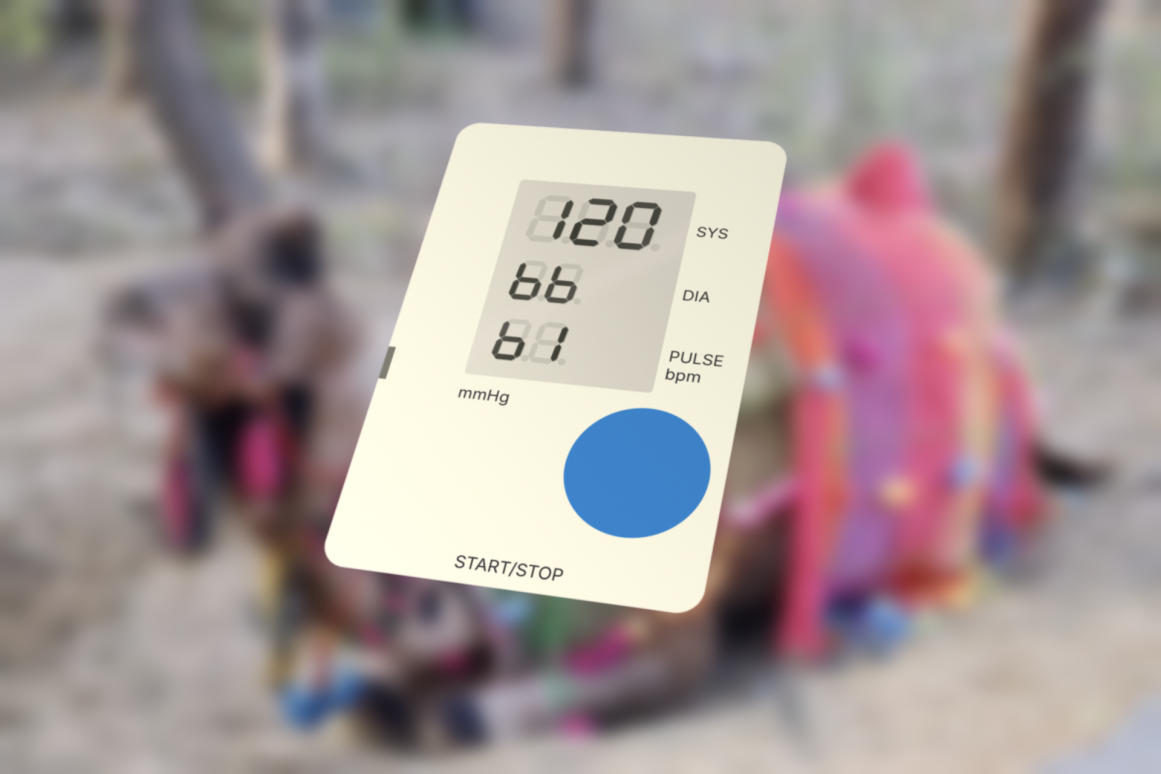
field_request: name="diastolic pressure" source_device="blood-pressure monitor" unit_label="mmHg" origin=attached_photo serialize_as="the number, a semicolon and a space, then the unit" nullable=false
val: 66; mmHg
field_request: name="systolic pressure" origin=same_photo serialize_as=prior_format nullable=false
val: 120; mmHg
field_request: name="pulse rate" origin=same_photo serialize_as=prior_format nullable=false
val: 61; bpm
